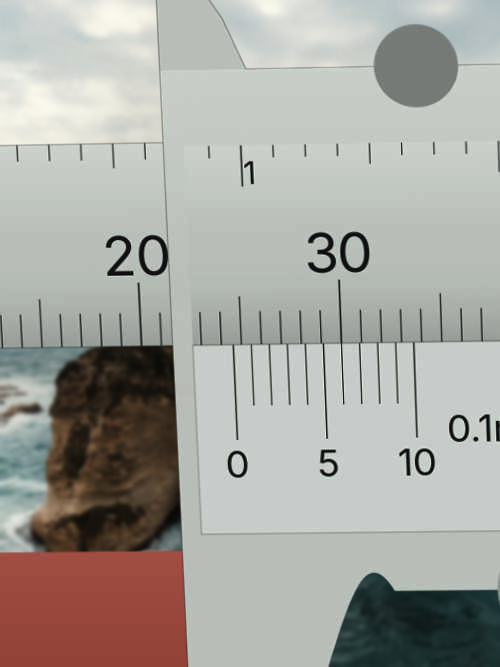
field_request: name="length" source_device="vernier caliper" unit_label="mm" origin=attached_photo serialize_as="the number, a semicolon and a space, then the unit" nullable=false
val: 24.6; mm
